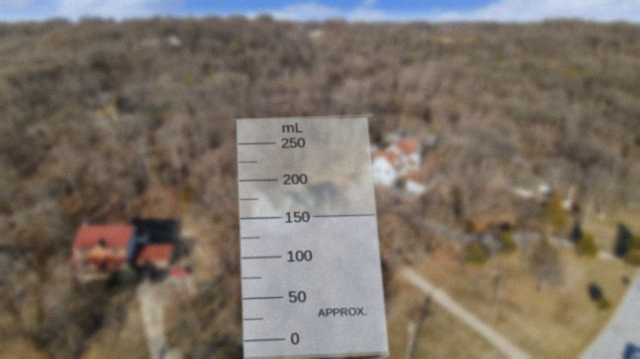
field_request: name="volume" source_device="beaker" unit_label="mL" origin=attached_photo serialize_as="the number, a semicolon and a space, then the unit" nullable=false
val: 150; mL
